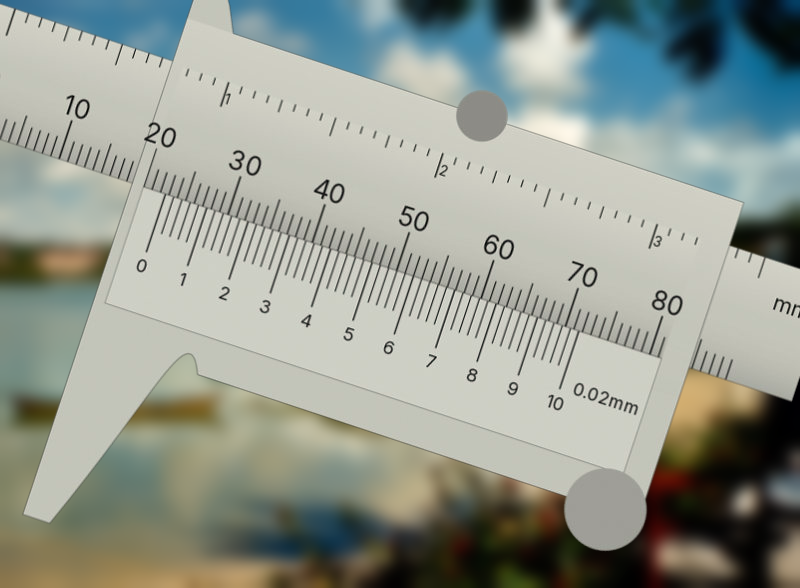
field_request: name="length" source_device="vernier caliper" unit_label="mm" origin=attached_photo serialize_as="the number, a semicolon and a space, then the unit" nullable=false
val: 22.6; mm
